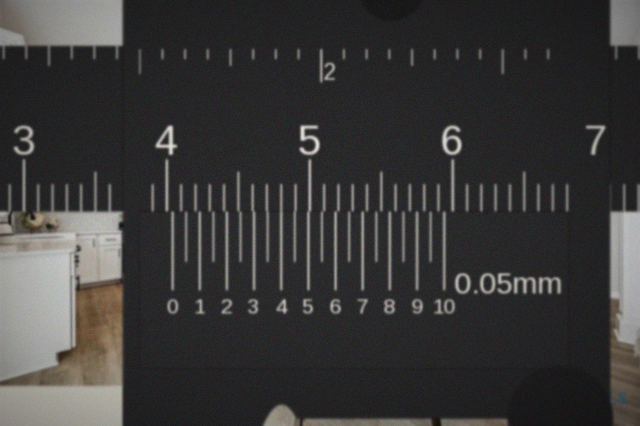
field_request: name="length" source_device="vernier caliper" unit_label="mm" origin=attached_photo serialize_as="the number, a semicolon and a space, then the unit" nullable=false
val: 40.4; mm
